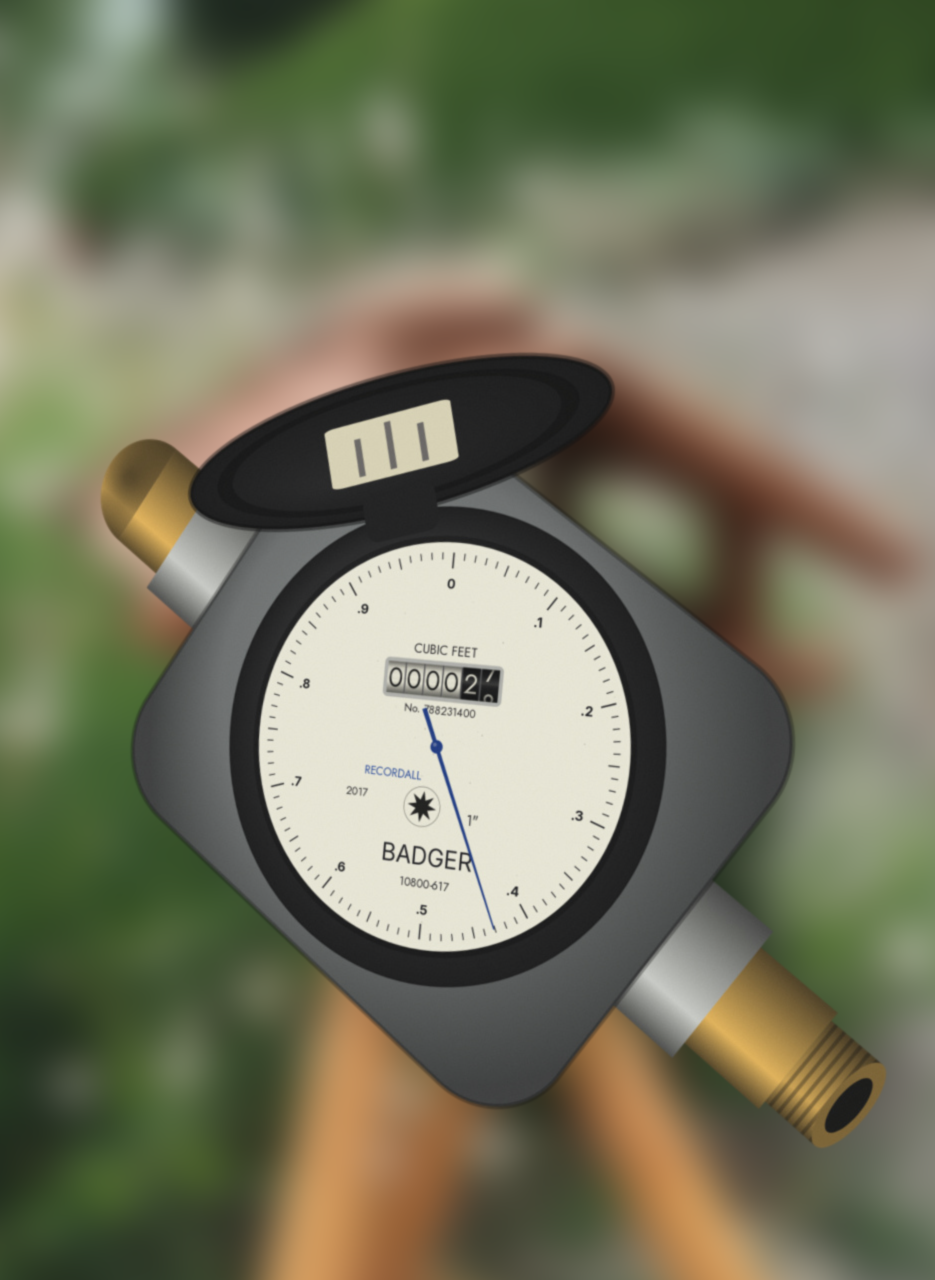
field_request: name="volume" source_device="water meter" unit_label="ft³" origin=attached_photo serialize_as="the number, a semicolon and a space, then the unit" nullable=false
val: 27.43; ft³
